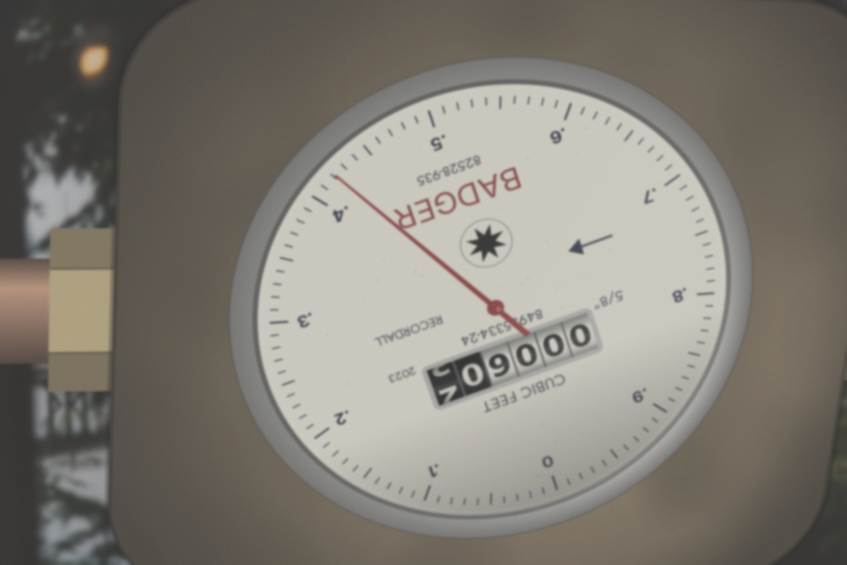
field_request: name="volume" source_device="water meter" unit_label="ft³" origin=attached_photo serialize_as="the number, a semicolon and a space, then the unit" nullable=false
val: 602.42; ft³
